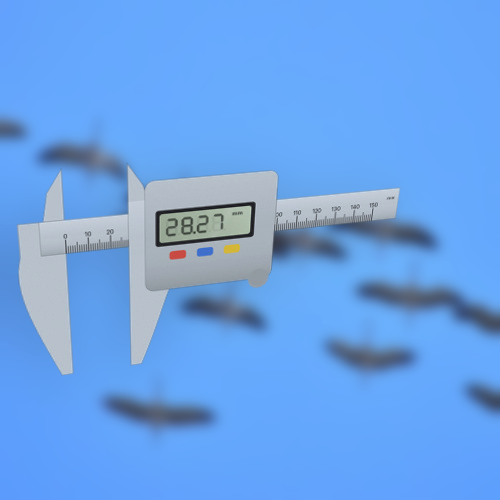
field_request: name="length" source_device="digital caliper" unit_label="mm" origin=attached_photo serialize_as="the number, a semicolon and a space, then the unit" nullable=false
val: 28.27; mm
